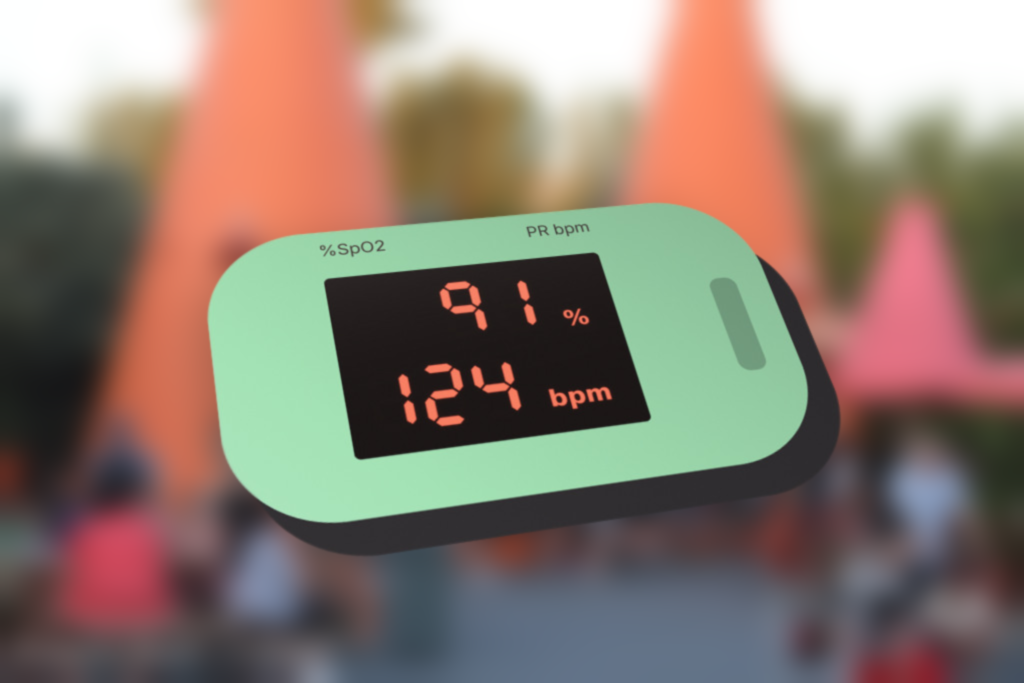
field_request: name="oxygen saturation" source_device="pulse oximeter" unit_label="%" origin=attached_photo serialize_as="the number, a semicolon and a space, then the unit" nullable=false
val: 91; %
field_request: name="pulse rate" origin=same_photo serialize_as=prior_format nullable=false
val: 124; bpm
